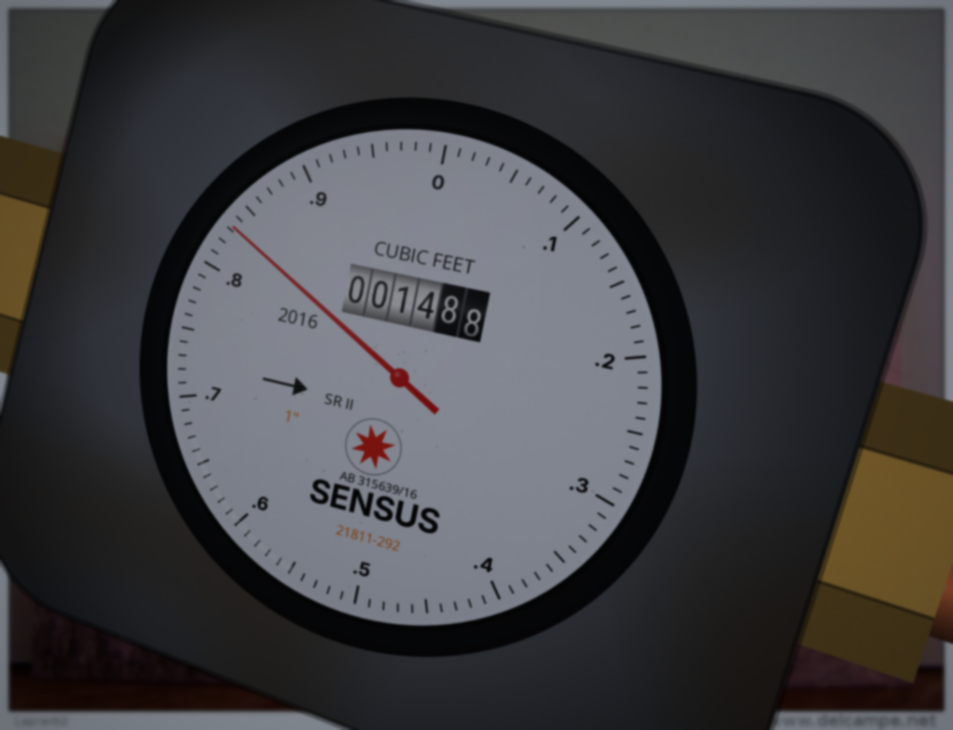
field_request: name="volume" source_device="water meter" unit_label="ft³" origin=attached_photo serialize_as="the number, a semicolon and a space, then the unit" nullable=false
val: 1487.83; ft³
